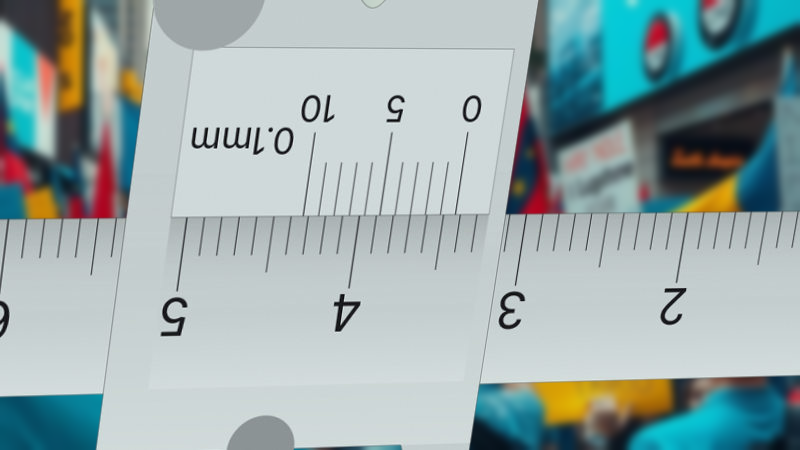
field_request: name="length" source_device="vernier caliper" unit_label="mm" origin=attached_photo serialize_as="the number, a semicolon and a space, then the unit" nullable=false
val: 34.3; mm
